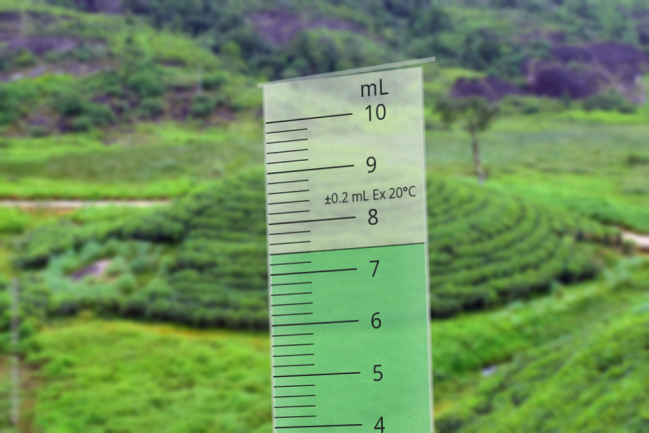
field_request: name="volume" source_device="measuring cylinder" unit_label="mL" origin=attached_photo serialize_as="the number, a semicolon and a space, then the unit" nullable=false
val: 7.4; mL
